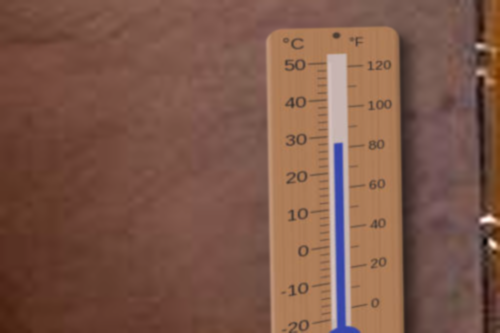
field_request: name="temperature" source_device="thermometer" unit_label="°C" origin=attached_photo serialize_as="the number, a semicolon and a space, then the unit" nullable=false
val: 28; °C
